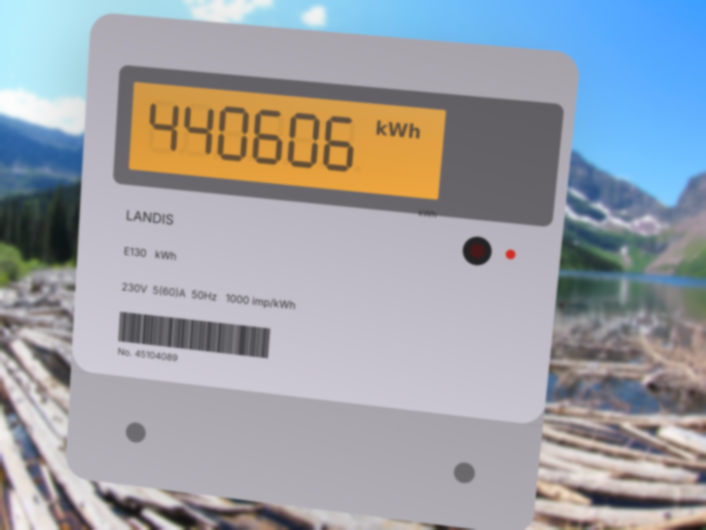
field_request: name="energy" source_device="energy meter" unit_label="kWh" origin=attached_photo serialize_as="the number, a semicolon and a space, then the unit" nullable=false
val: 440606; kWh
